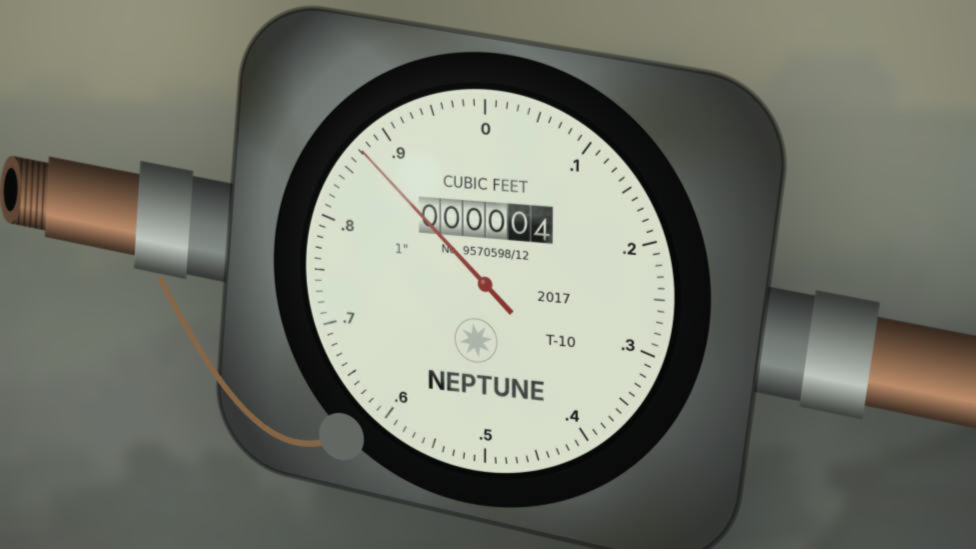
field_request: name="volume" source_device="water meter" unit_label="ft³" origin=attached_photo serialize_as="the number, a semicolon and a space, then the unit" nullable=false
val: 3.87; ft³
